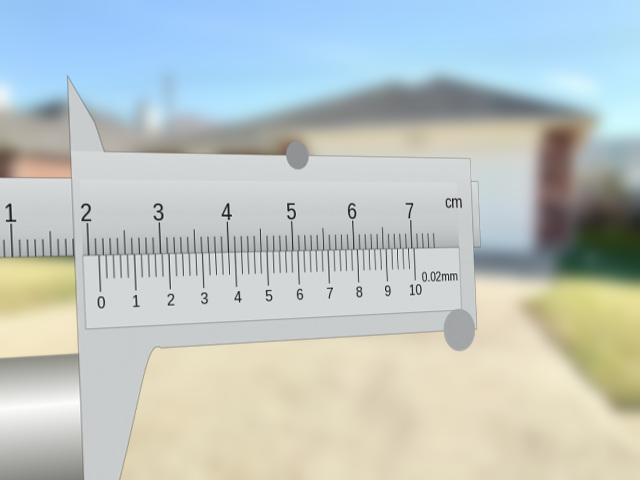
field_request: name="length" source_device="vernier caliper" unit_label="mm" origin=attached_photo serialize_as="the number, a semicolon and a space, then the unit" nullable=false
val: 21.4; mm
